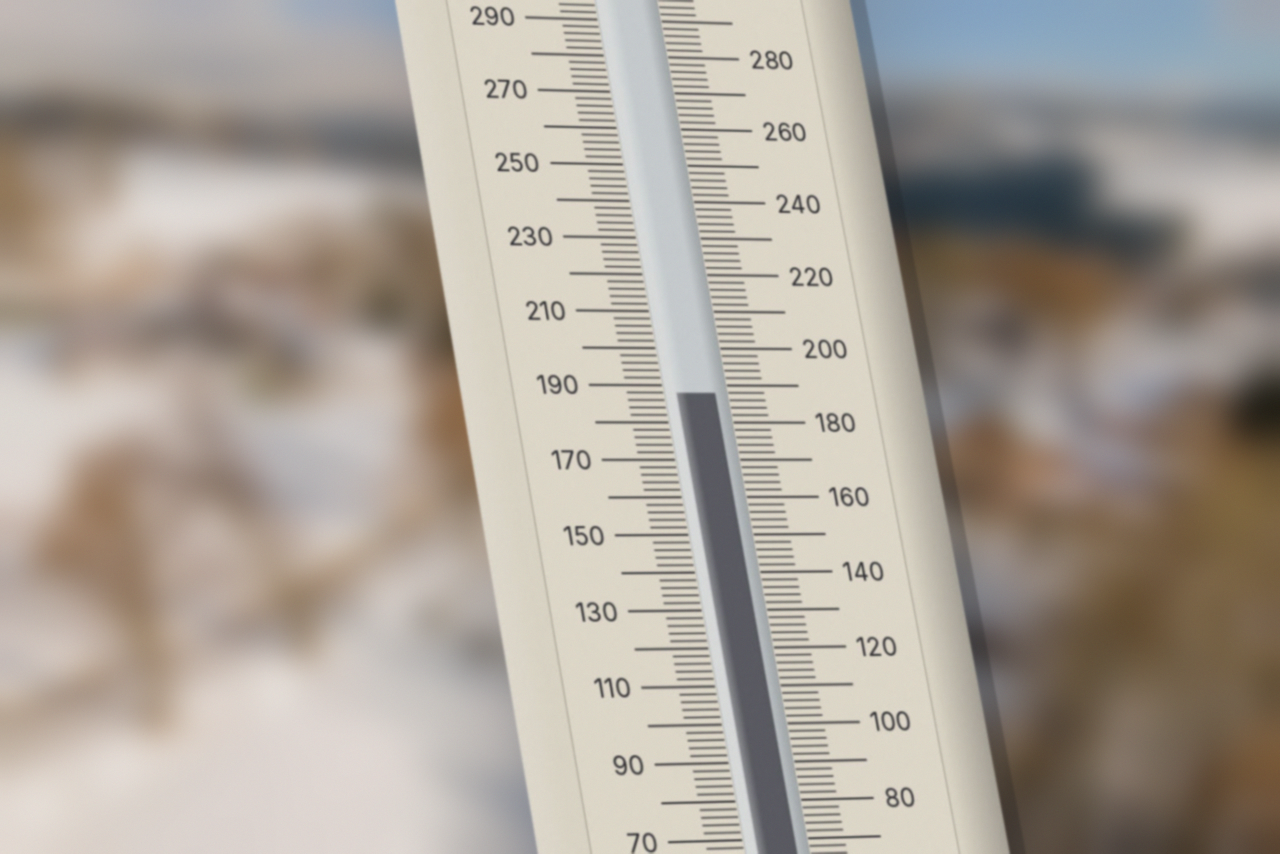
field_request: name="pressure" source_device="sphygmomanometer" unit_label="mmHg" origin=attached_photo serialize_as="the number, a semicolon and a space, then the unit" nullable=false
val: 188; mmHg
